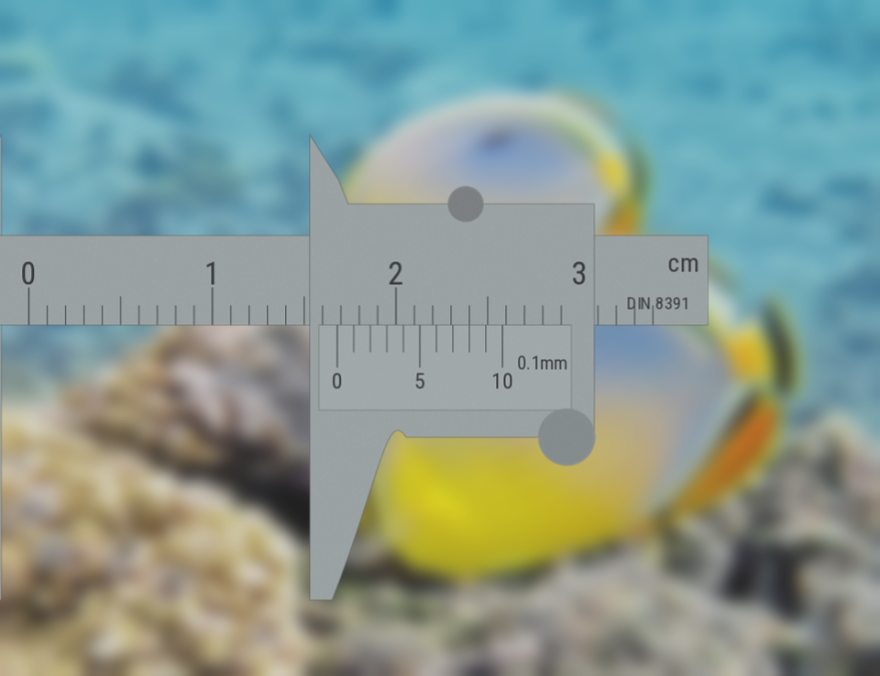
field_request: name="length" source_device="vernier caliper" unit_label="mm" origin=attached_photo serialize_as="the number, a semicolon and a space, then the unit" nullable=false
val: 16.8; mm
